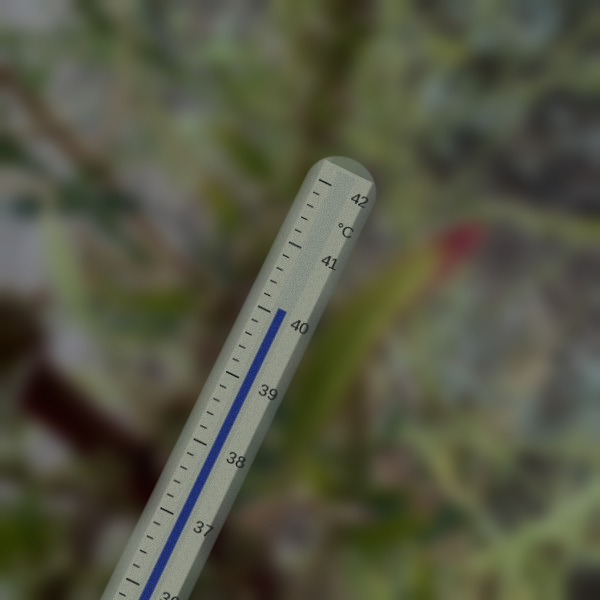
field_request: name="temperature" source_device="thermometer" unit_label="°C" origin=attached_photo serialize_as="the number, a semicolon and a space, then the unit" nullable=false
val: 40.1; °C
